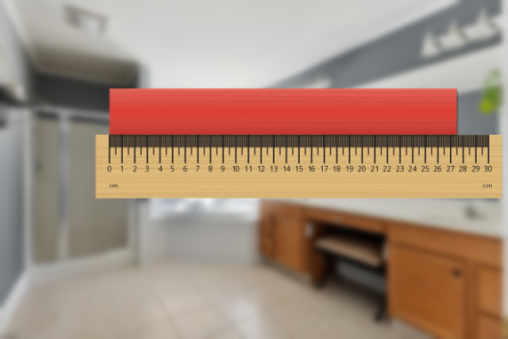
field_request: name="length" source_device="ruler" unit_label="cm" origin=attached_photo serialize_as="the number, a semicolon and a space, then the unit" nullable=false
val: 27.5; cm
